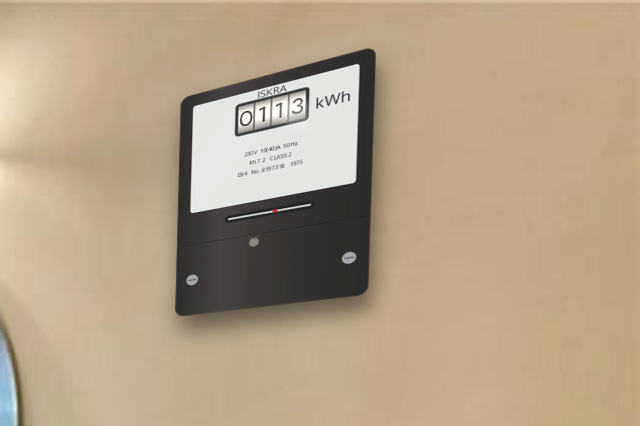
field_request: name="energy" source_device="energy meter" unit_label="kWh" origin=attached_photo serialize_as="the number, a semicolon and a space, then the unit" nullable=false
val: 113; kWh
